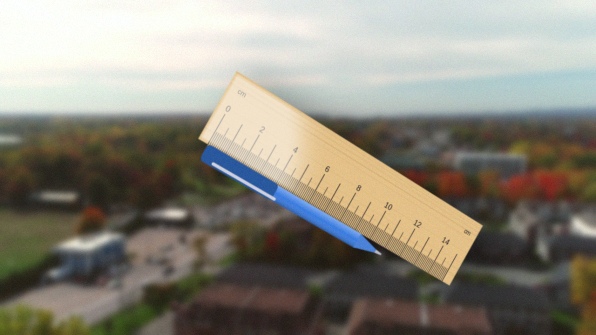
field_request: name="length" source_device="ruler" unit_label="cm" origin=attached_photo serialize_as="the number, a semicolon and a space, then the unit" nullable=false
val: 11; cm
